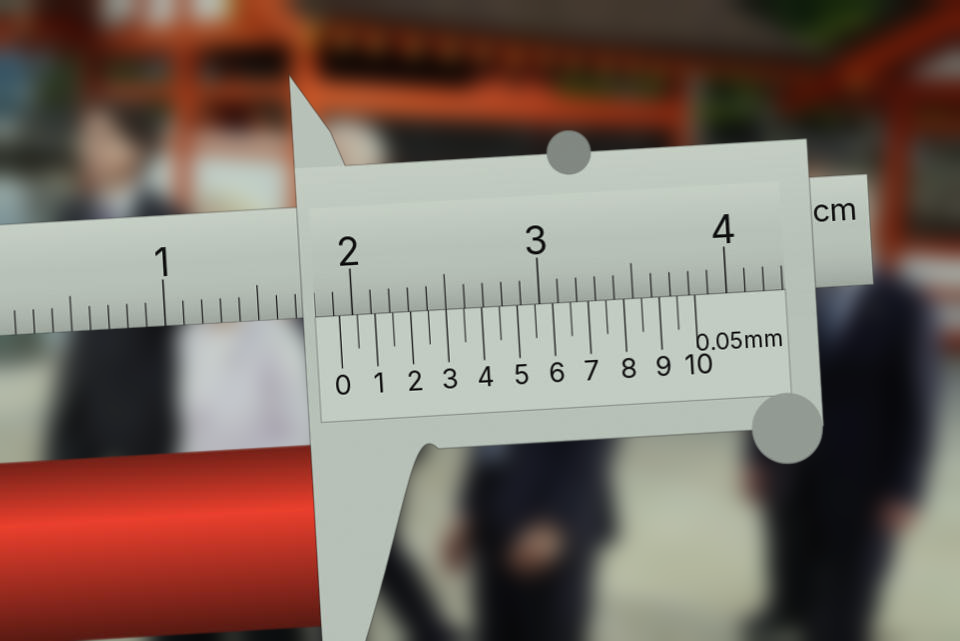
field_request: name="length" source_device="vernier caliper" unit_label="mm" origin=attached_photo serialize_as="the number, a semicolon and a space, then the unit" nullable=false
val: 19.3; mm
